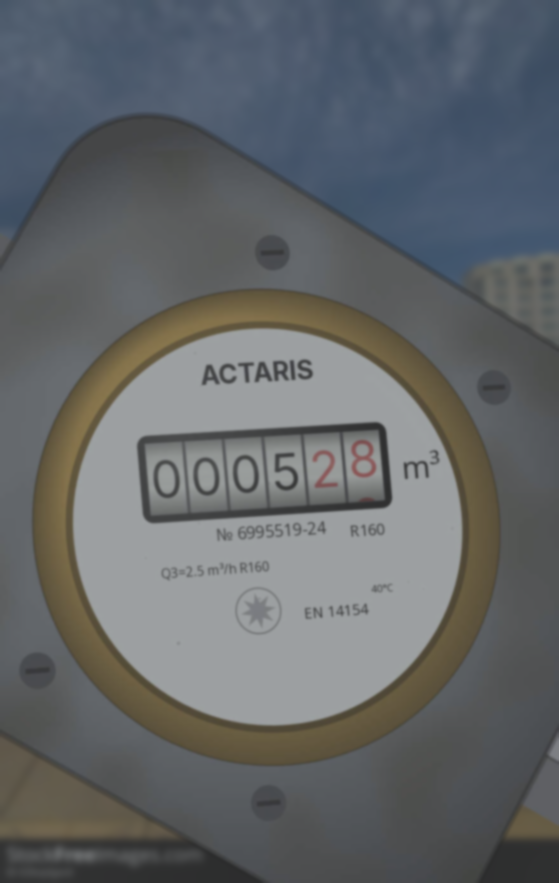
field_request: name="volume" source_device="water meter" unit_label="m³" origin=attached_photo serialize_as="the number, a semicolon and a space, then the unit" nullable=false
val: 5.28; m³
